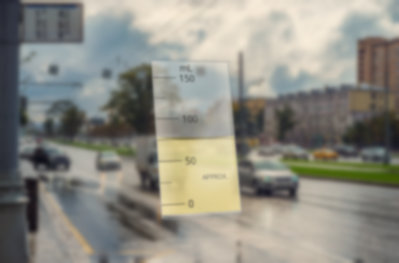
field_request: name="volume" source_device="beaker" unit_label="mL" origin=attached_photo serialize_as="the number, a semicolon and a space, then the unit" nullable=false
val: 75; mL
